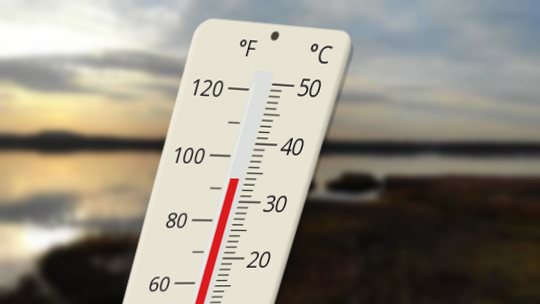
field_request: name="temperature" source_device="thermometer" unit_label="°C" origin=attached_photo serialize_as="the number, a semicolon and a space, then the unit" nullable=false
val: 34; °C
